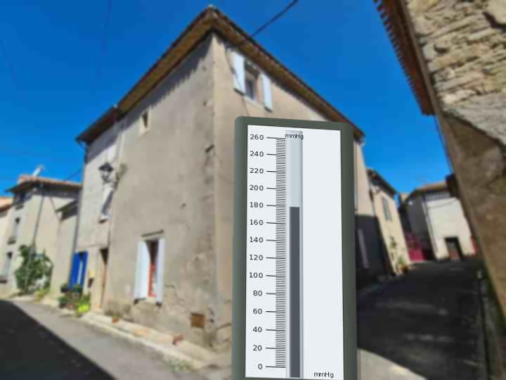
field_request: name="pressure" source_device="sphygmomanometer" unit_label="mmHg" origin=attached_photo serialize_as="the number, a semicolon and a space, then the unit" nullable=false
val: 180; mmHg
